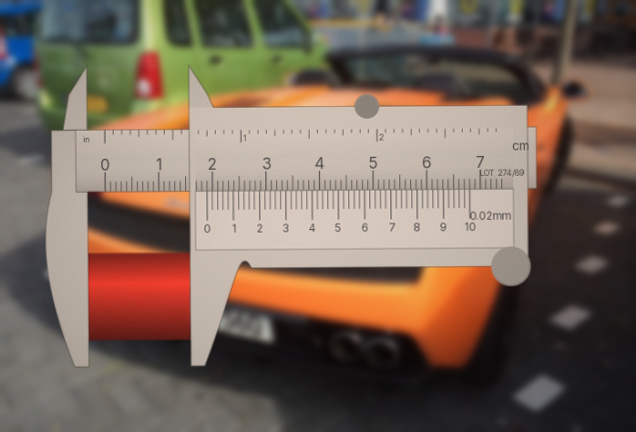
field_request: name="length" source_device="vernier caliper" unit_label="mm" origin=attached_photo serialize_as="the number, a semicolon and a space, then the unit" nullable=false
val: 19.0; mm
